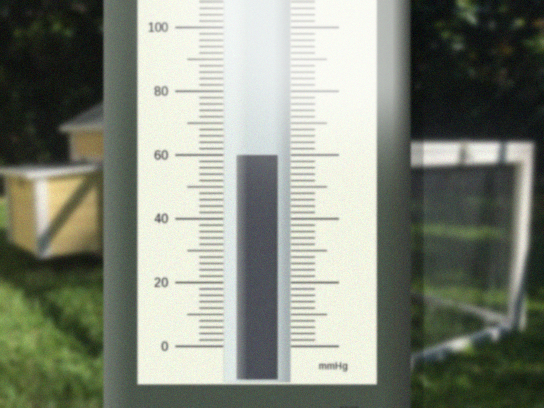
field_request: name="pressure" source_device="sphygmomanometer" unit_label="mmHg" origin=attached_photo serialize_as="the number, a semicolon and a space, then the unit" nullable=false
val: 60; mmHg
